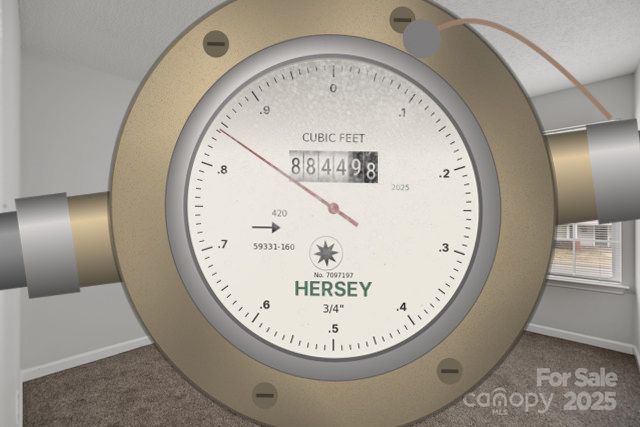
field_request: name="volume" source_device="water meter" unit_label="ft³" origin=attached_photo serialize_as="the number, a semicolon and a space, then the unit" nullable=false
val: 884497.84; ft³
